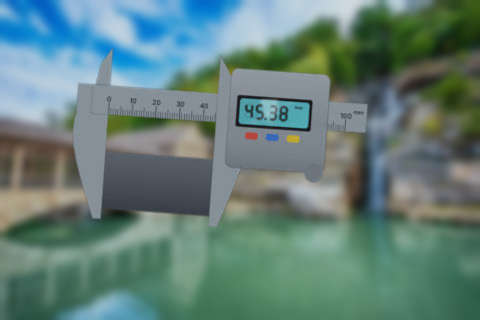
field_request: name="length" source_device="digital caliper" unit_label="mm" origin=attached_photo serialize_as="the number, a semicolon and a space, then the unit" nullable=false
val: 45.38; mm
